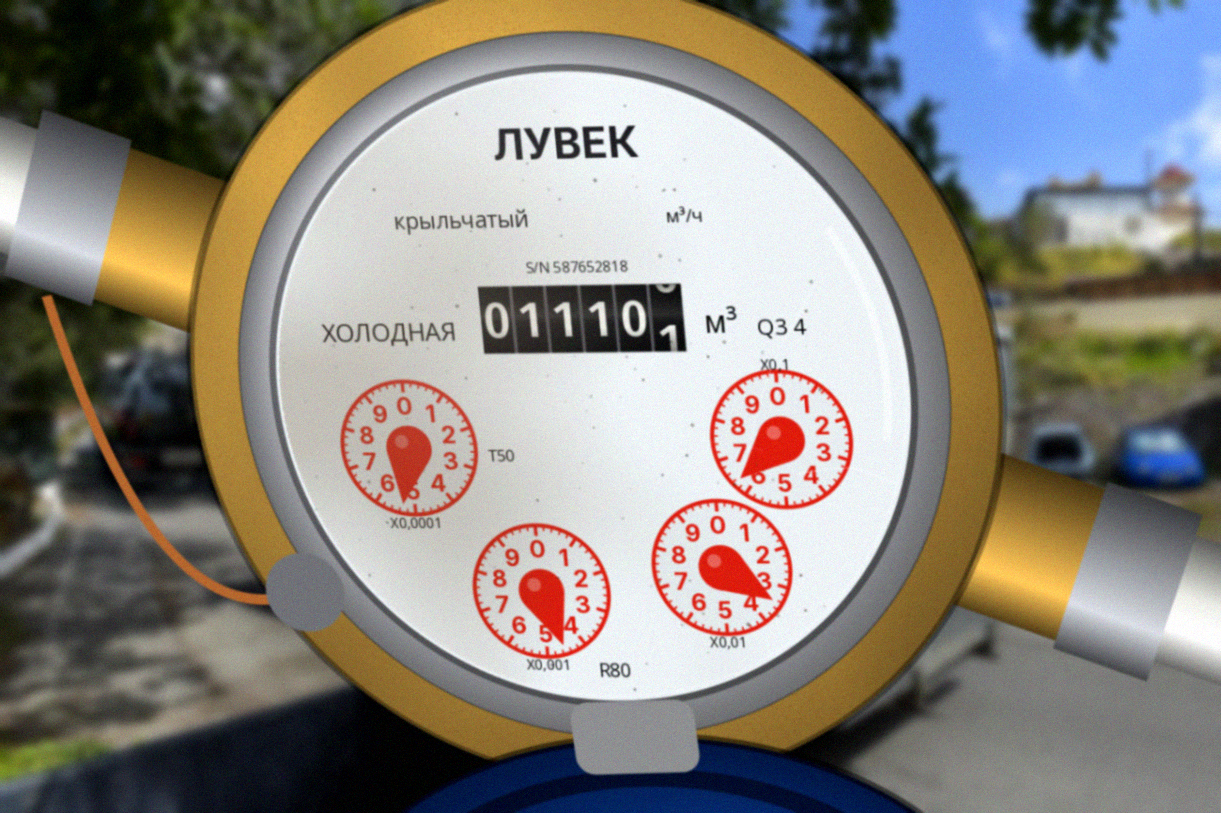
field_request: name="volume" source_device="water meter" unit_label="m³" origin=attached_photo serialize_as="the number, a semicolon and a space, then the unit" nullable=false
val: 11100.6345; m³
